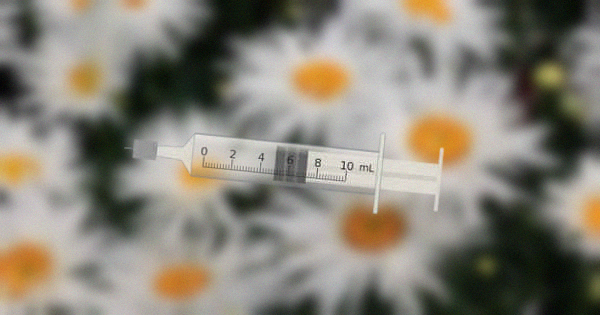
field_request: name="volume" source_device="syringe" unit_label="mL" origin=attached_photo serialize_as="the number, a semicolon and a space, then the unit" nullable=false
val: 5; mL
